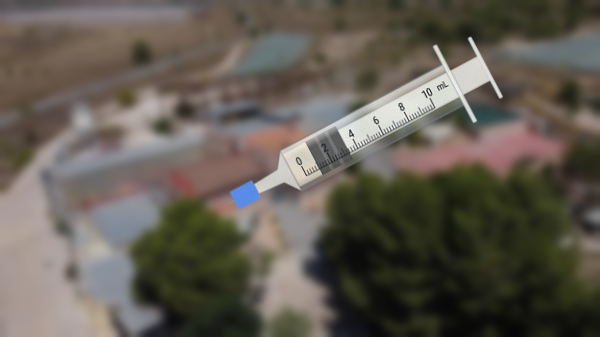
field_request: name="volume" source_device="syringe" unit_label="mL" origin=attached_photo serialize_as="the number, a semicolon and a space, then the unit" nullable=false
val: 1; mL
